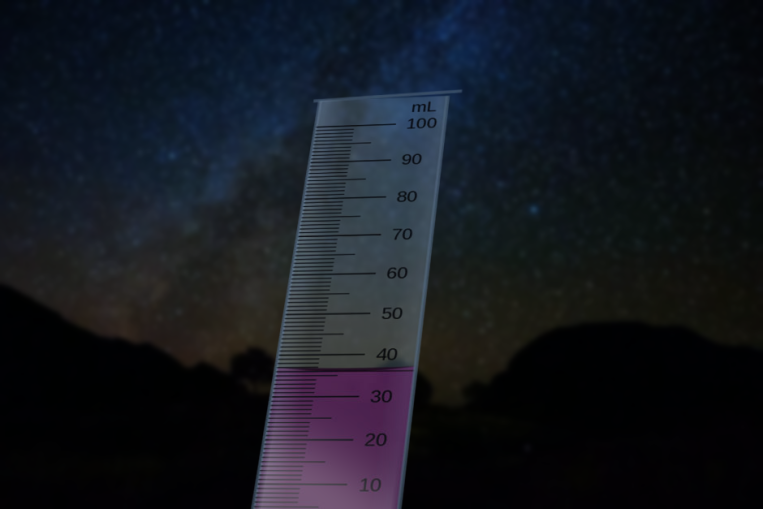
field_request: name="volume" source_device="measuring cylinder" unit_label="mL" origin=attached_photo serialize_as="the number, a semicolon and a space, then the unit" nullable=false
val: 36; mL
